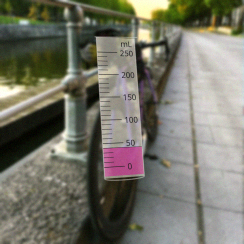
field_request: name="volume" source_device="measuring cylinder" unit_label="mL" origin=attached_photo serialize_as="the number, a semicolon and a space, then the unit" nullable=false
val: 40; mL
